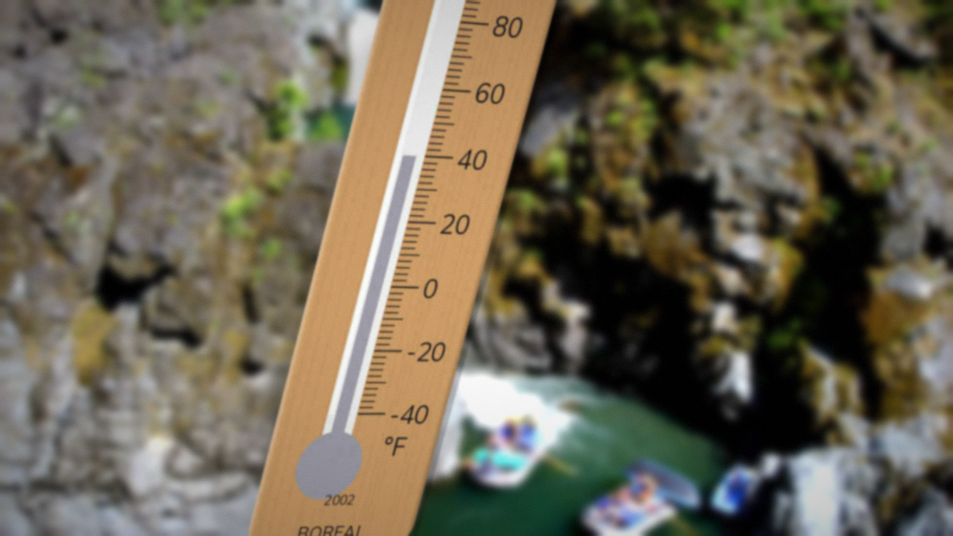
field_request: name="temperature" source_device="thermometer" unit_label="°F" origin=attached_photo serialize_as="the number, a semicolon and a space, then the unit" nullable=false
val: 40; °F
